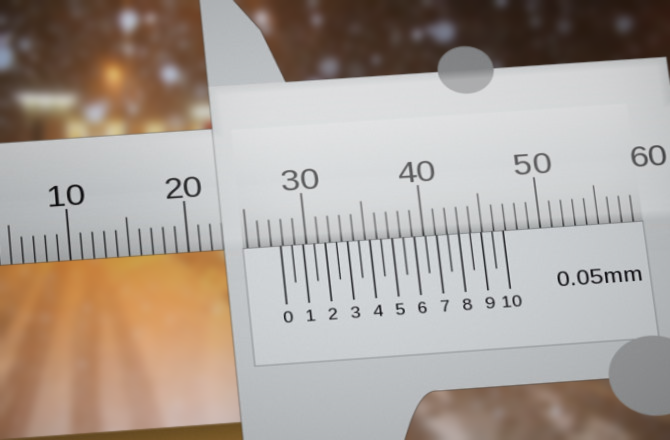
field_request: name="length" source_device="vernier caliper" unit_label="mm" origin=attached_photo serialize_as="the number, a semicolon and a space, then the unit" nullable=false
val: 27.8; mm
